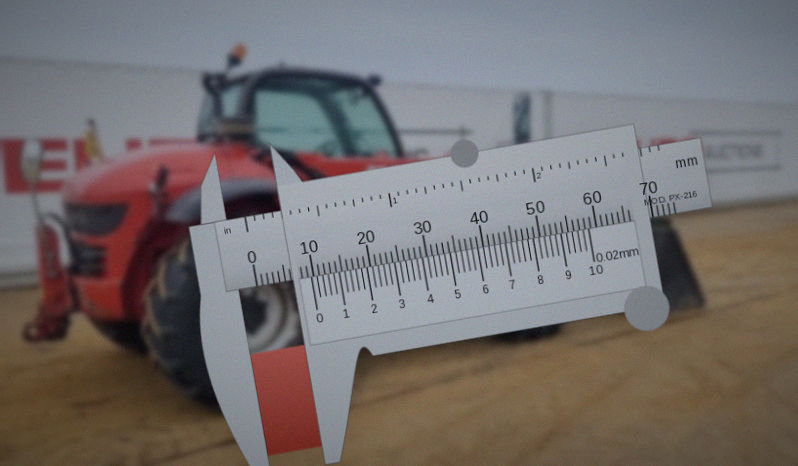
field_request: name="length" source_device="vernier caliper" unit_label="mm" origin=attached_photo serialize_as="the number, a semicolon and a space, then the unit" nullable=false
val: 9.6; mm
